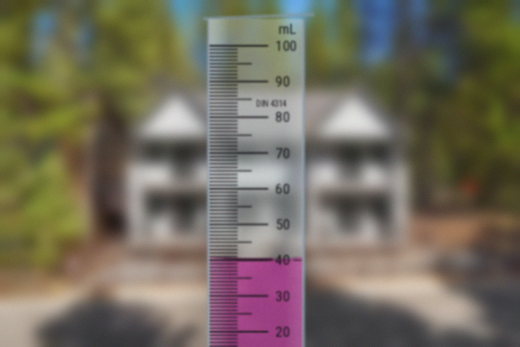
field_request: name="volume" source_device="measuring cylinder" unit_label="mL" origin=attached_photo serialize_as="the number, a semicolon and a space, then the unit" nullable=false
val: 40; mL
